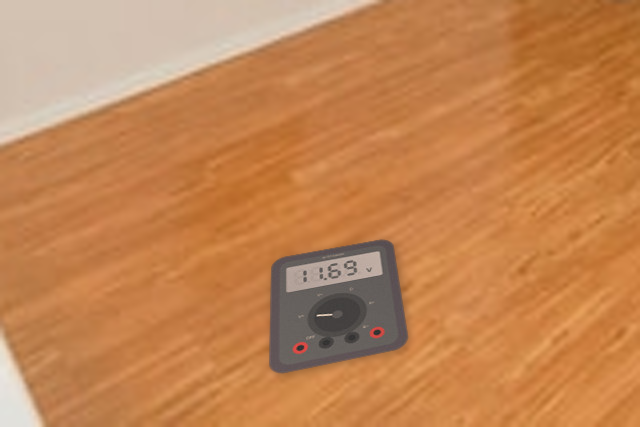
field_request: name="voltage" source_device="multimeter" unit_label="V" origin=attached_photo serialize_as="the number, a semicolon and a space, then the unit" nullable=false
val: 11.69; V
